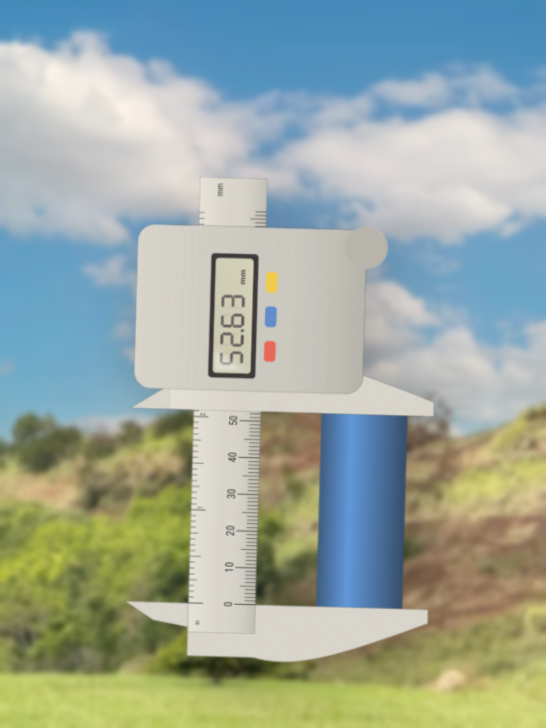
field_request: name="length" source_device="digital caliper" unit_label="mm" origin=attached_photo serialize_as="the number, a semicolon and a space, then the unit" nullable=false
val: 52.63; mm
